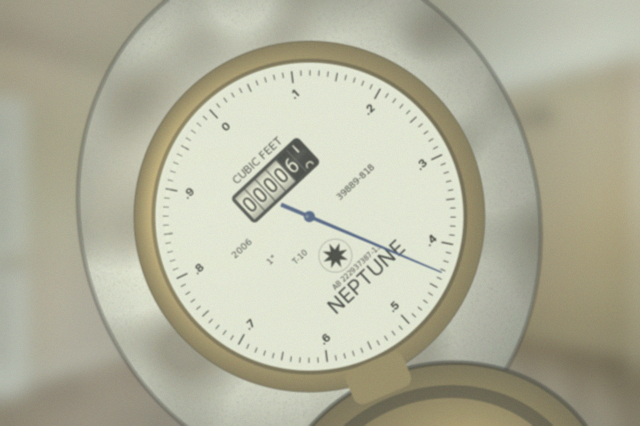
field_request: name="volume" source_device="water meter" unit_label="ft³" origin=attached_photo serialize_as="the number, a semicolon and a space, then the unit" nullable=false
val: 61.43; ft³
